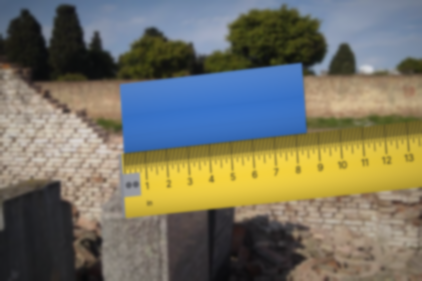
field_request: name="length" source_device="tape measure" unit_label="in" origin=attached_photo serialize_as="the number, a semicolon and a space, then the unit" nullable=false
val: 8.5; in
